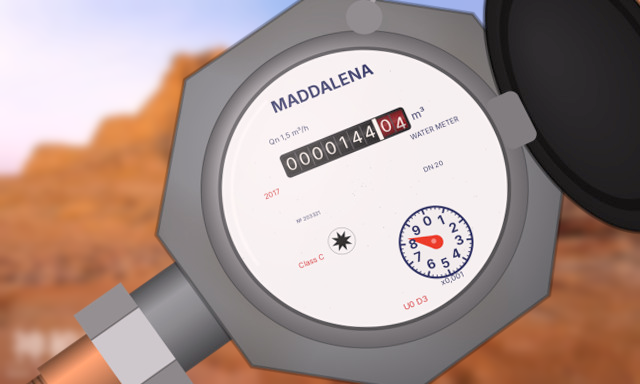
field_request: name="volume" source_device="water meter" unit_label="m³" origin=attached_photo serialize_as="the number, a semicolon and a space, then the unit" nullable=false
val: 144.038; m³
